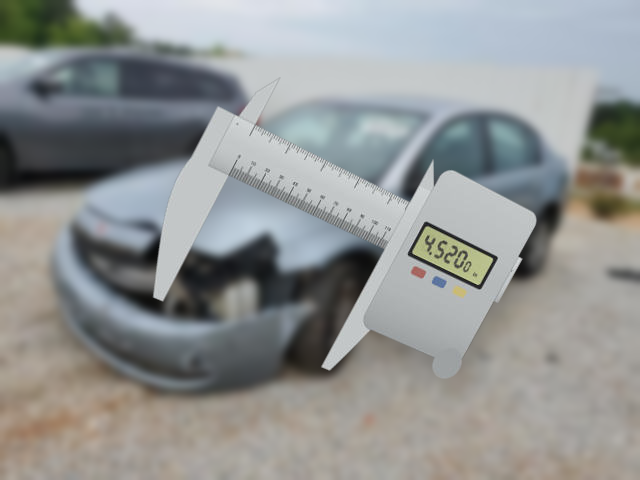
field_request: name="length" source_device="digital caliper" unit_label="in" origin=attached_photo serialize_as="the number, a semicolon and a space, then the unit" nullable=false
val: 4.5200; in
